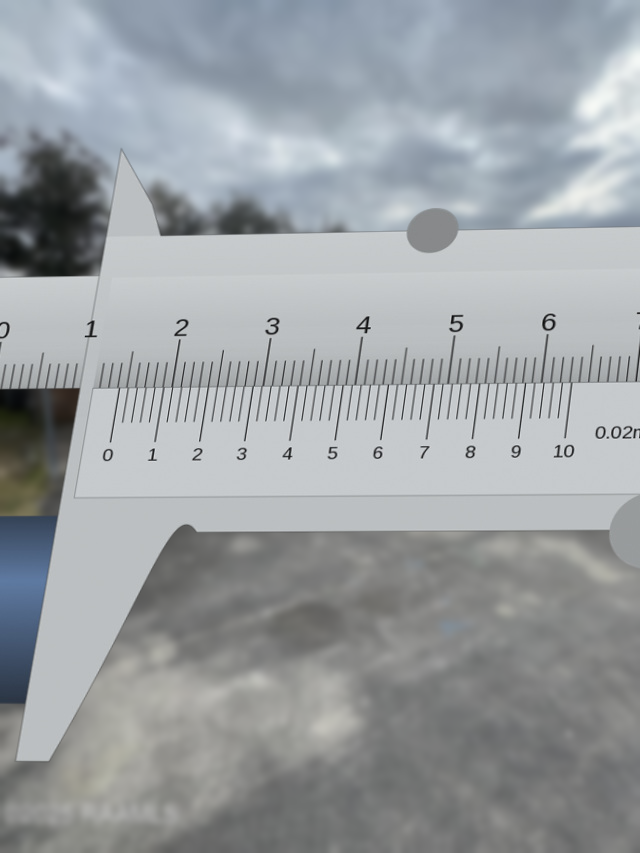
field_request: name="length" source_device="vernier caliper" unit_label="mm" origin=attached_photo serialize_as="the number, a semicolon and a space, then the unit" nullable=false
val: 14.2; mm
